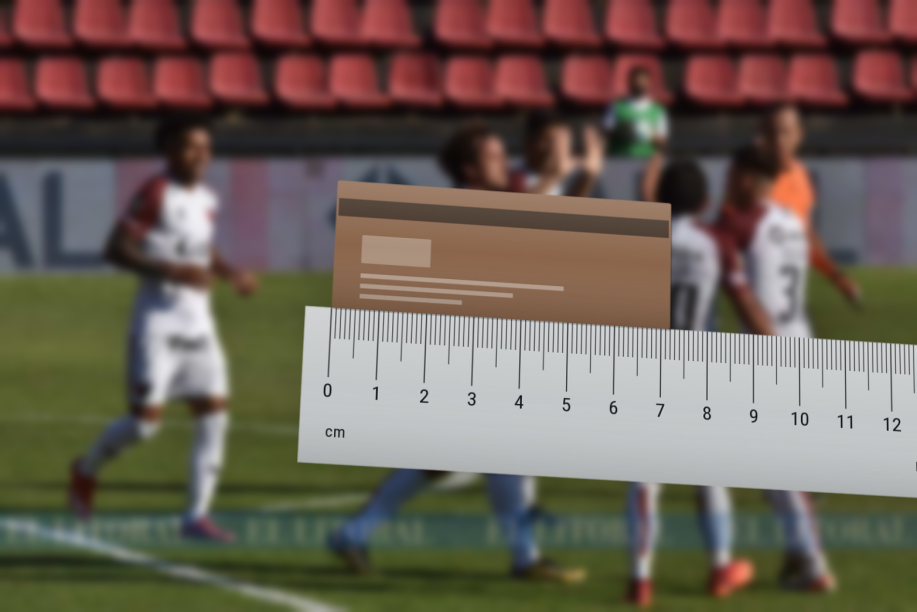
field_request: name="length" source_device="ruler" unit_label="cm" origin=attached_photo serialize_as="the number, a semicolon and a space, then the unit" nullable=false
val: 7.2; cm
